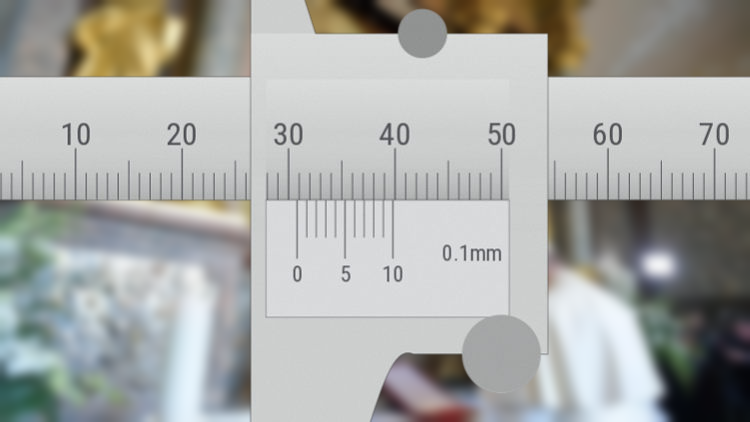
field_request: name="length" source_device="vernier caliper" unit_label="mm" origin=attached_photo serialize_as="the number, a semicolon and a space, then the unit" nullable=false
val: 30.8; mm
